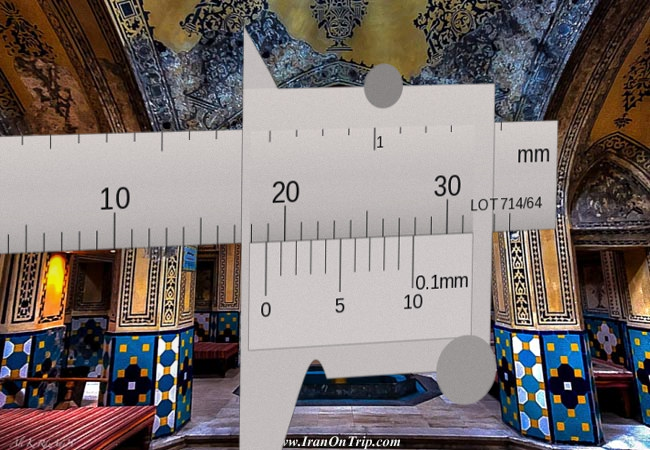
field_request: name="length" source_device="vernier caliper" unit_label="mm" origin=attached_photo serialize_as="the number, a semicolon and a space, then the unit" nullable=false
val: 18.9; mm
